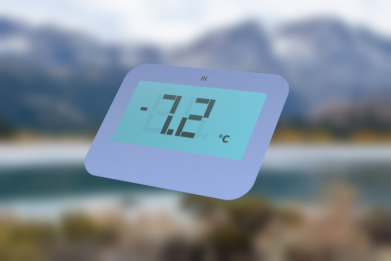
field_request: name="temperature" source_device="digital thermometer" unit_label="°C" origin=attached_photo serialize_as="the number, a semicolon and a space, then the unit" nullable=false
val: -7.2; °C
